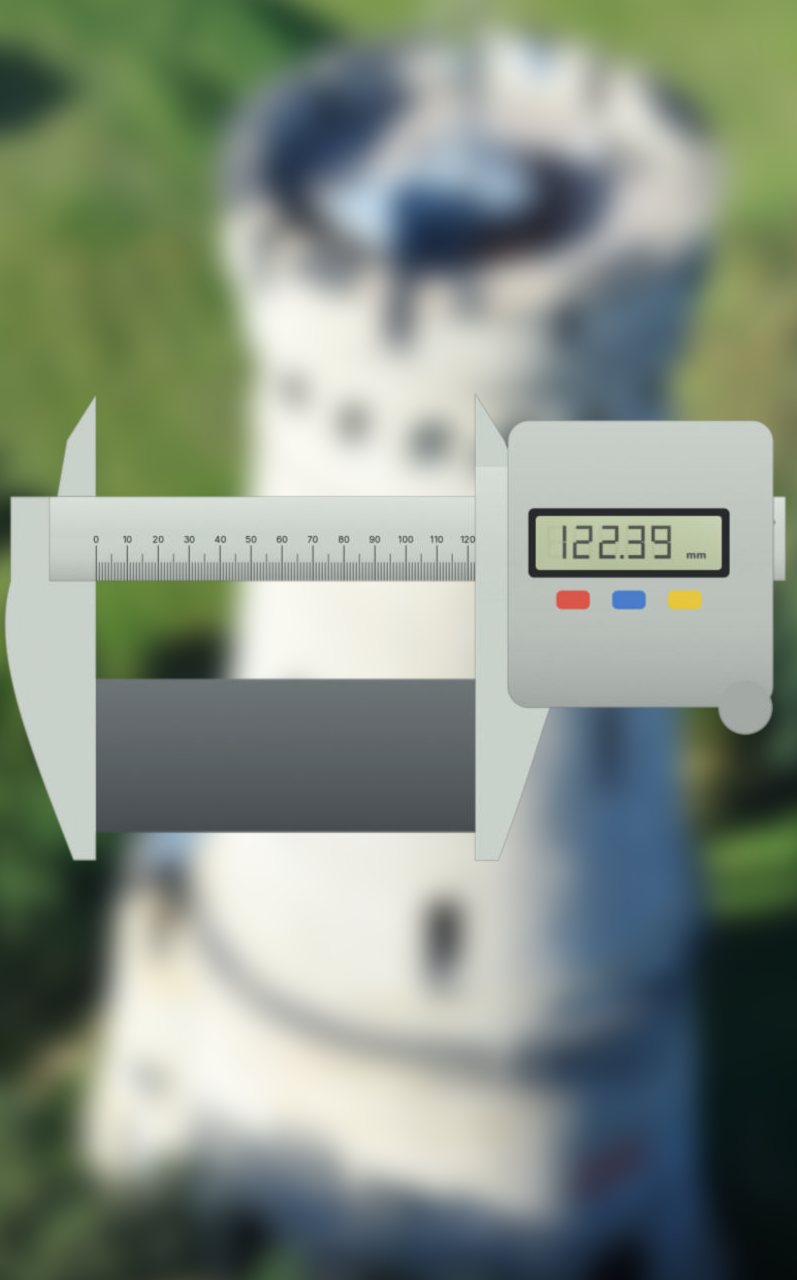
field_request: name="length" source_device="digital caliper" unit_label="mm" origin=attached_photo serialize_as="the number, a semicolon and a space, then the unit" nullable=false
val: 122.39; mm
